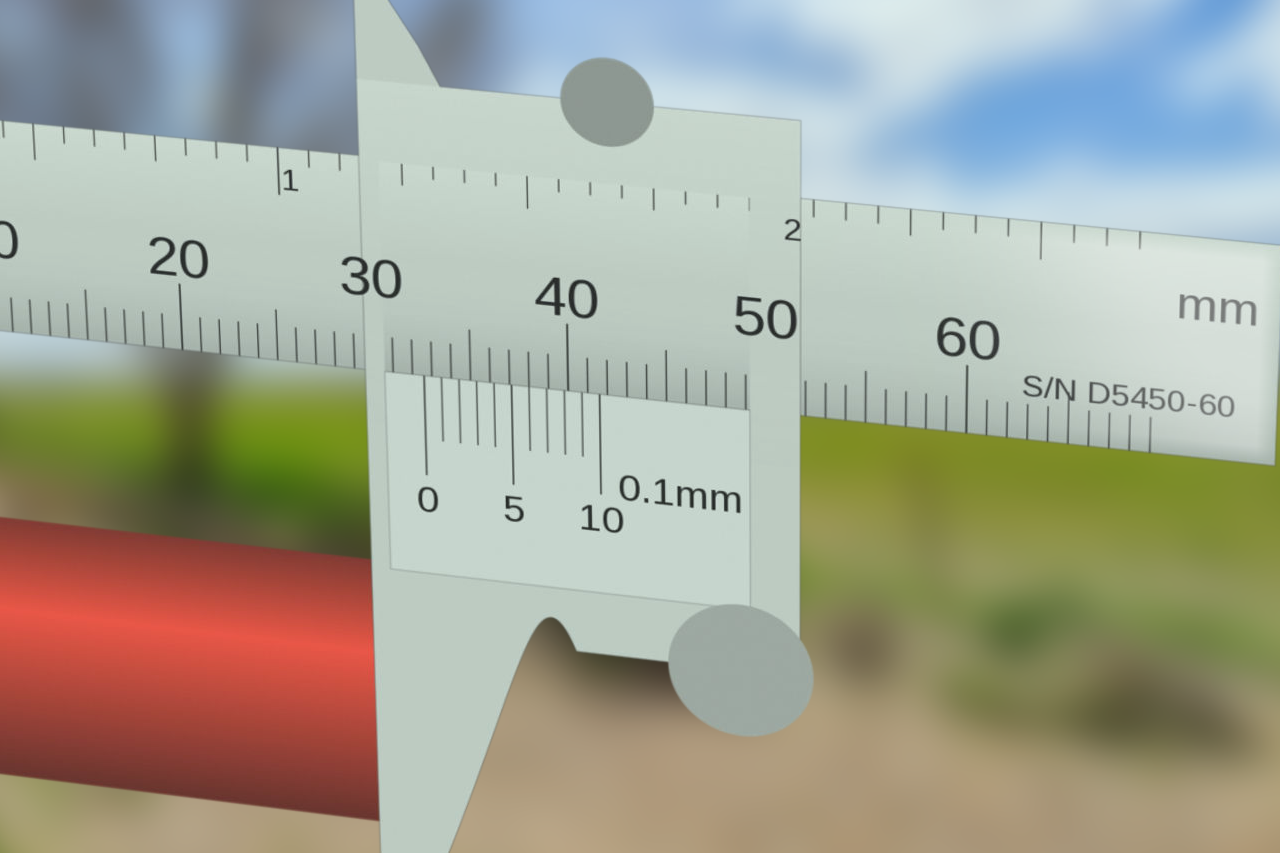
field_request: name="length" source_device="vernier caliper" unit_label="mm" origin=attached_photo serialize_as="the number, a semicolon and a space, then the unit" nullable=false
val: 32.6; mm
